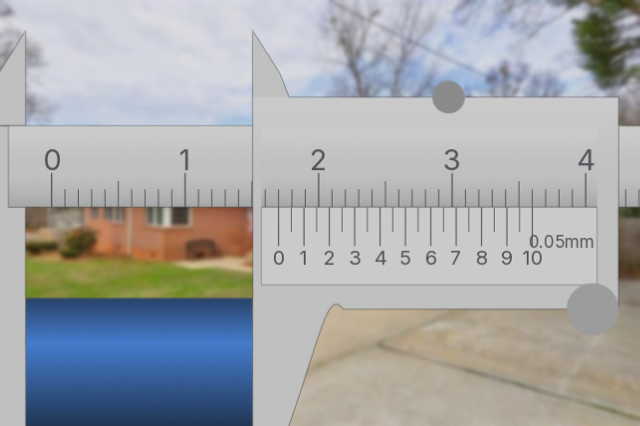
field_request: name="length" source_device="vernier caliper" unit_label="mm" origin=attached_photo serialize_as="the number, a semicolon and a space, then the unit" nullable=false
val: 17.0; mm
